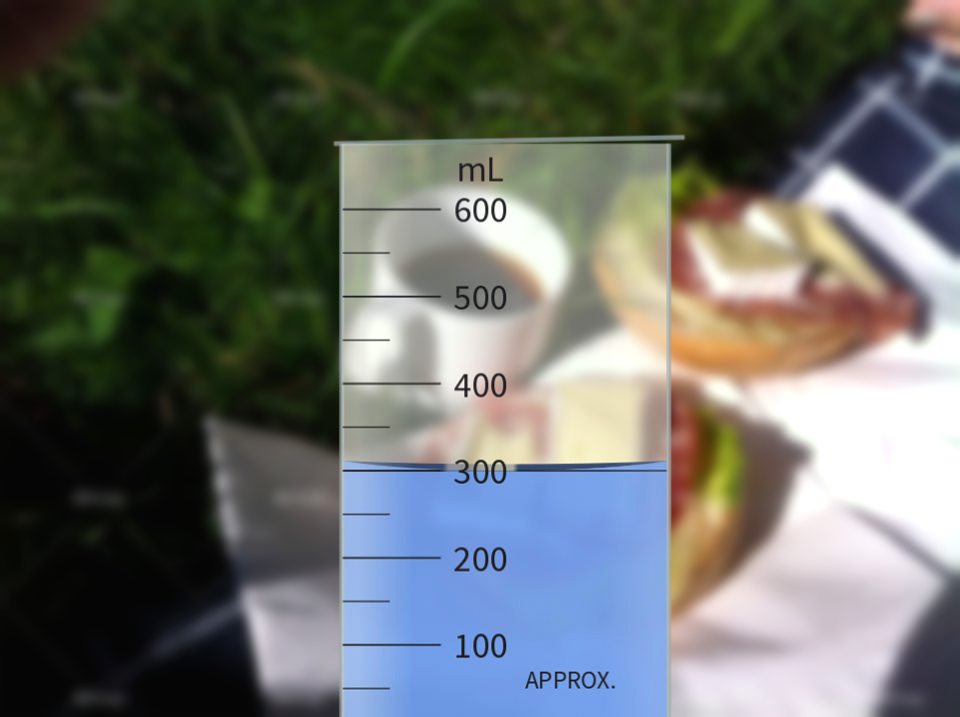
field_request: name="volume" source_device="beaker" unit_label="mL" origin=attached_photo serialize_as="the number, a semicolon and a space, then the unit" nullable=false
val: 300; mL
